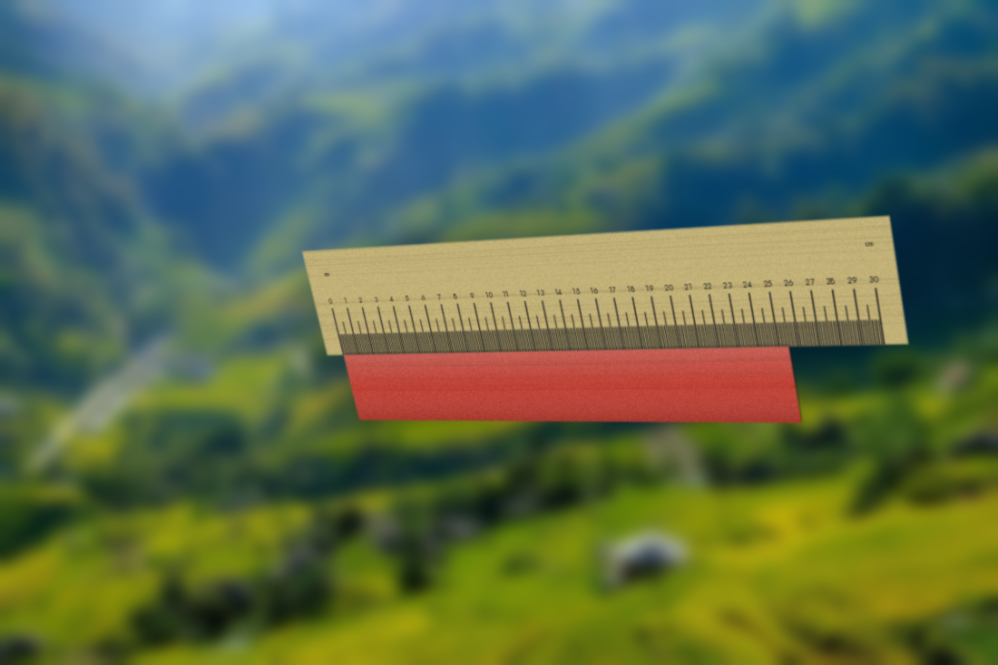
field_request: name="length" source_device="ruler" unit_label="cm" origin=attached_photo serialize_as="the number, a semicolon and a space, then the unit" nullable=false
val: 25.5; cm
